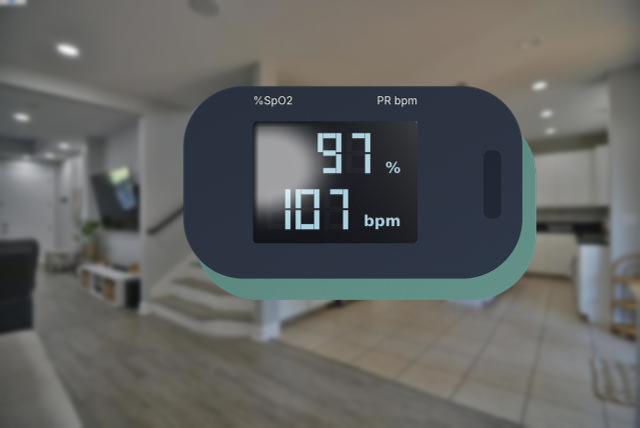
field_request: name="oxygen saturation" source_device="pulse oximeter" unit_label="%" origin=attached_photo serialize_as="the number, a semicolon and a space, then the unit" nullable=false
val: 97; %
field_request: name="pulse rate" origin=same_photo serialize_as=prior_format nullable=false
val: 107; bpm
